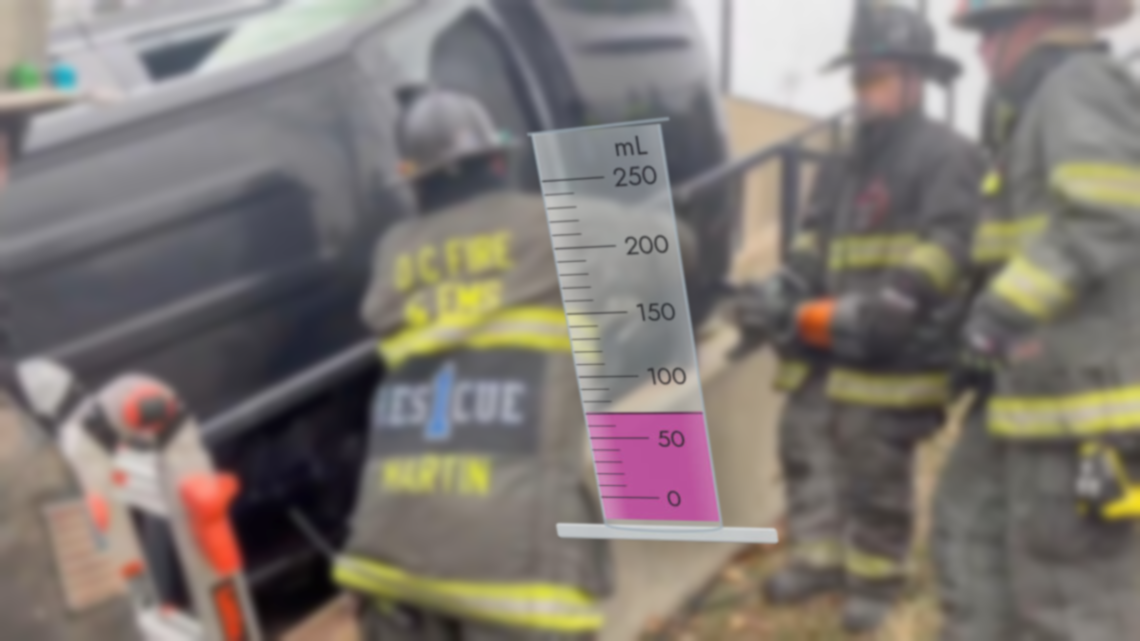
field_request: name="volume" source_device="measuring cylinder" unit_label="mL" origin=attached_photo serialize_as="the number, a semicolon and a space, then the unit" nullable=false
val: 70; mL
